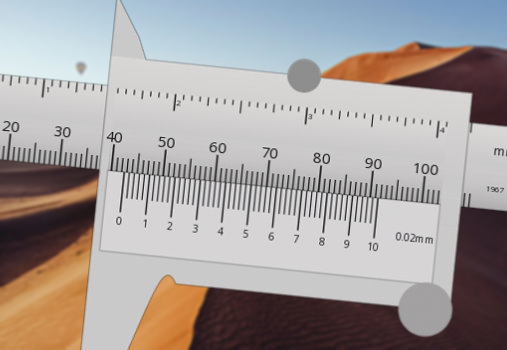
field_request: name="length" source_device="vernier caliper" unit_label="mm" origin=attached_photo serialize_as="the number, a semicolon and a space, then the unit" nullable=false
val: 42.5; mm
